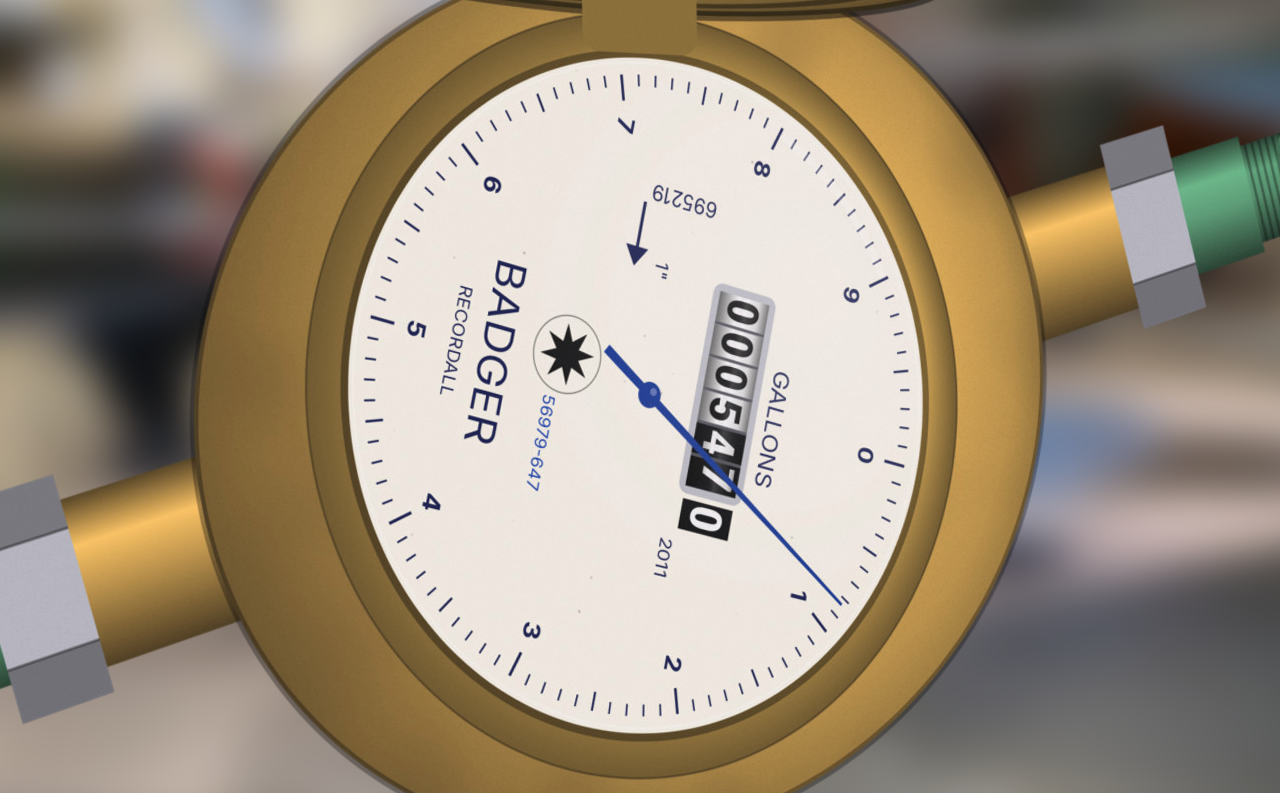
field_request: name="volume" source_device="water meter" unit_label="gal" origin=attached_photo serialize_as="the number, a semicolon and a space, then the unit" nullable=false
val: 5470.8; gal
